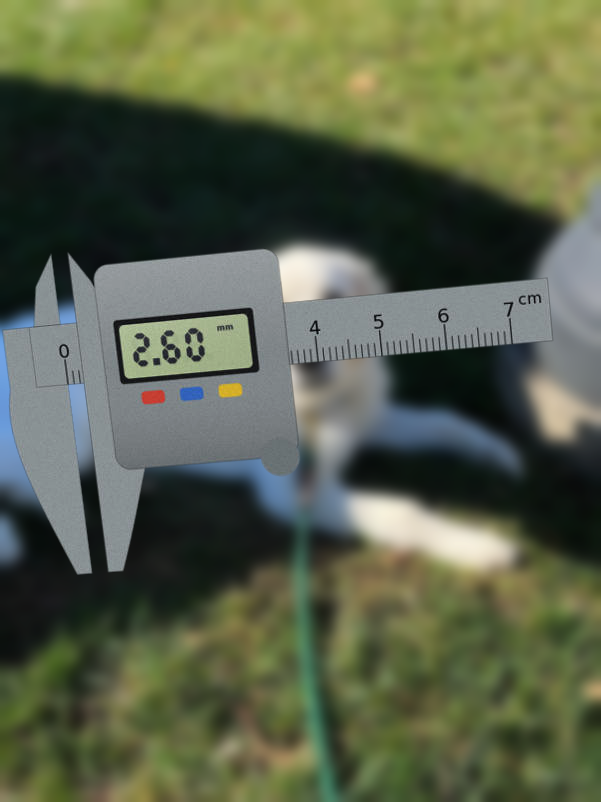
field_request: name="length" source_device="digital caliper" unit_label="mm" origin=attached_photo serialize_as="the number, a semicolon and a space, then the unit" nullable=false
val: 2.60; mm
